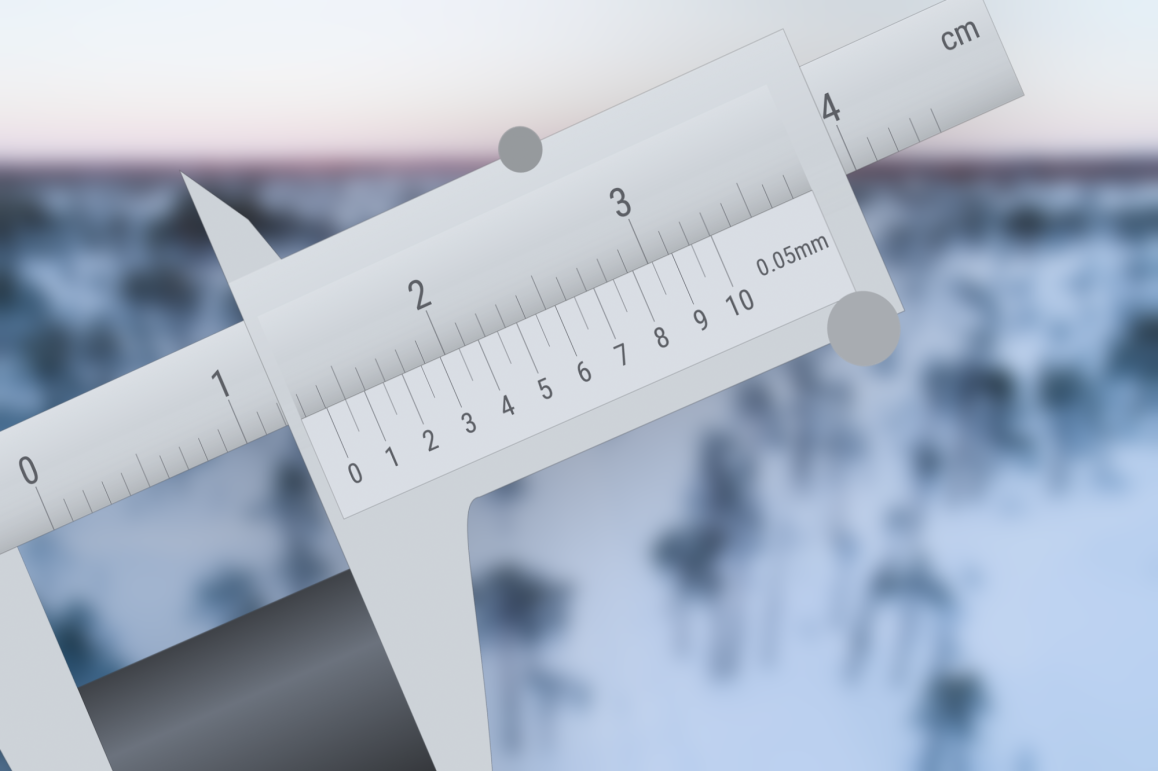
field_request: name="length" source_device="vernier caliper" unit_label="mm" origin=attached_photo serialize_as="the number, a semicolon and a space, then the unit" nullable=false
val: 14.05; mm
